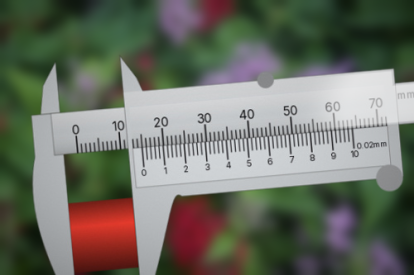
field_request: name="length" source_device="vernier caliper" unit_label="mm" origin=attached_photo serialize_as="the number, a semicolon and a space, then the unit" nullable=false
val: 15.0; mm
